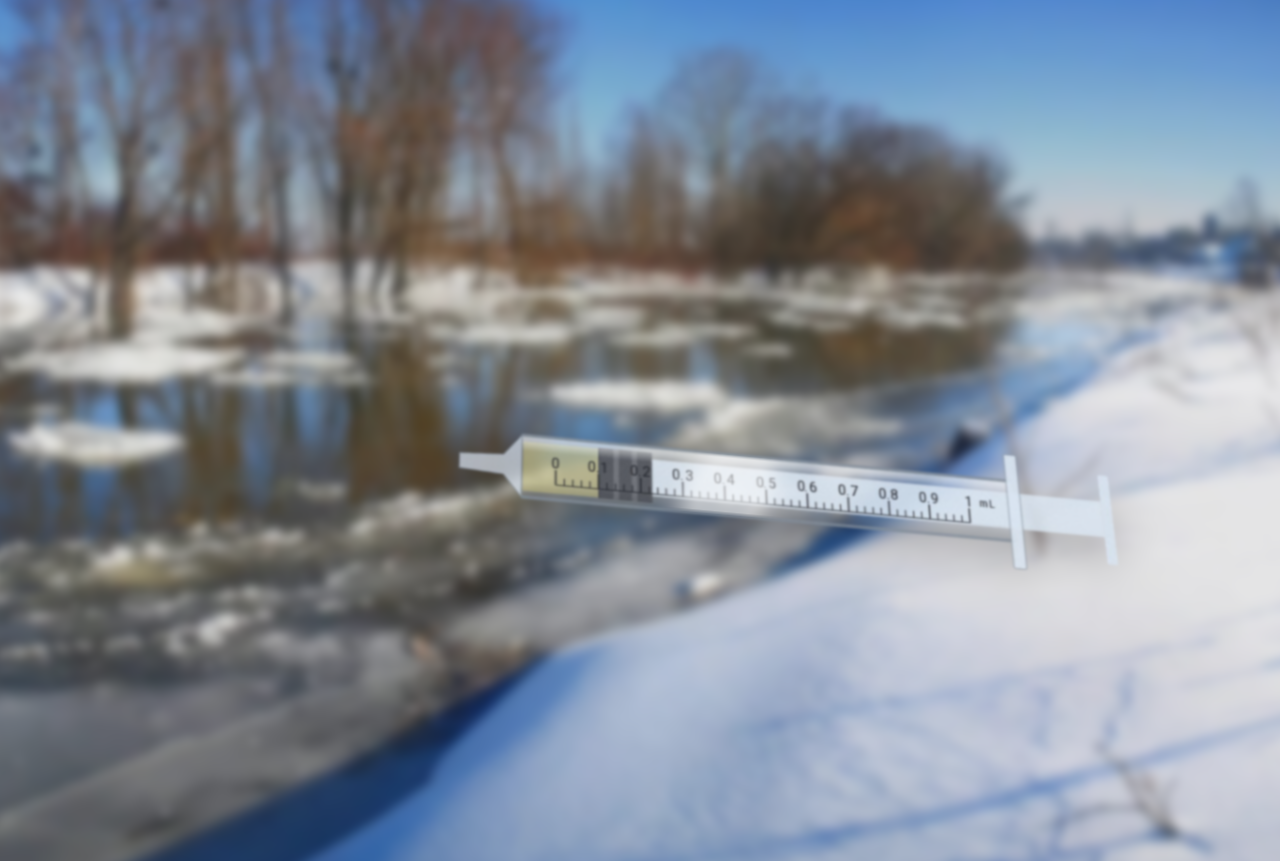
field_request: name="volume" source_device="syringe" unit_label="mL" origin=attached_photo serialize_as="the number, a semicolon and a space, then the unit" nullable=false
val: 0.1; mL
